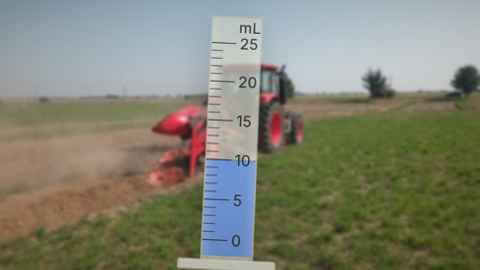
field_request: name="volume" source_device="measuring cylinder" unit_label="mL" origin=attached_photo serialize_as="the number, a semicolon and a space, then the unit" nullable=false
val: 10; mL
